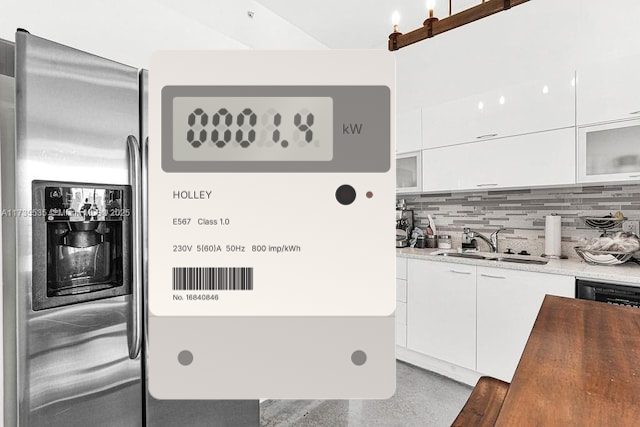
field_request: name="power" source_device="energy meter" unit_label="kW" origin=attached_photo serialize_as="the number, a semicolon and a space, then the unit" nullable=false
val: 1.4; kW
